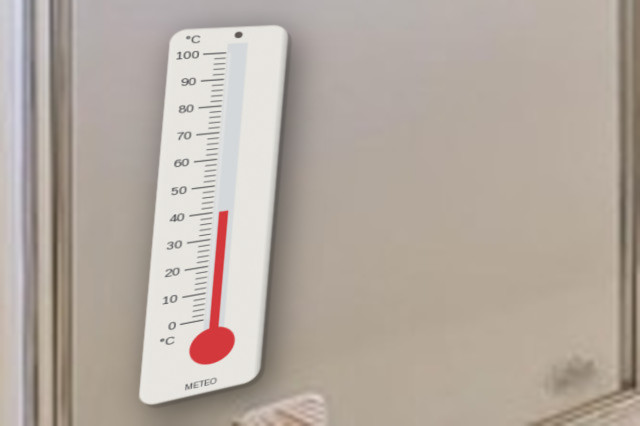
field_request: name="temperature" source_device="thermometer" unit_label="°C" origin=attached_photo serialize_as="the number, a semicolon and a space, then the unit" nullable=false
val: 40; °C
